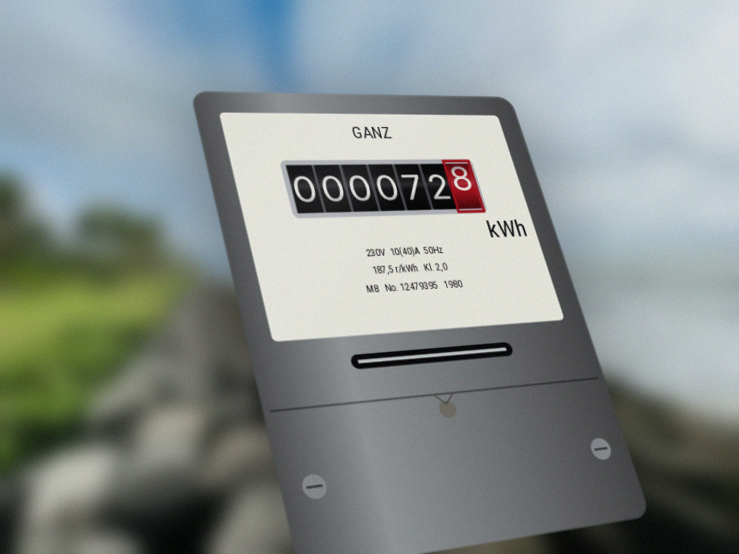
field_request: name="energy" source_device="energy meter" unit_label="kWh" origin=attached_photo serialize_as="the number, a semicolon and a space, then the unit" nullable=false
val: 72.8; kWh
